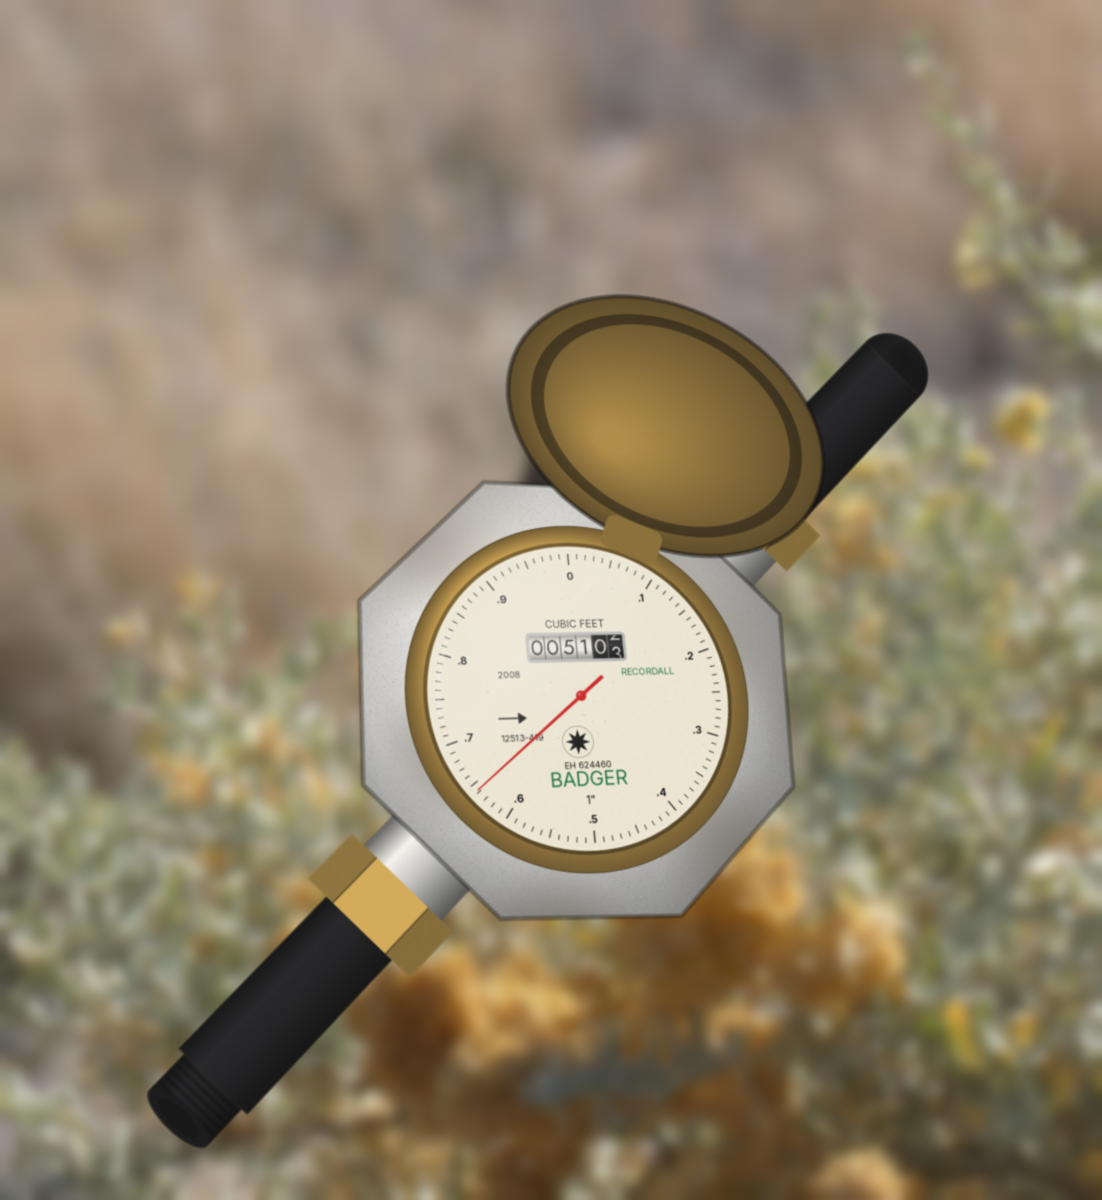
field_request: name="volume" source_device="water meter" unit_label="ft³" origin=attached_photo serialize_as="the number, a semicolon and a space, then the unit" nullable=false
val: 5102.64; ft³
